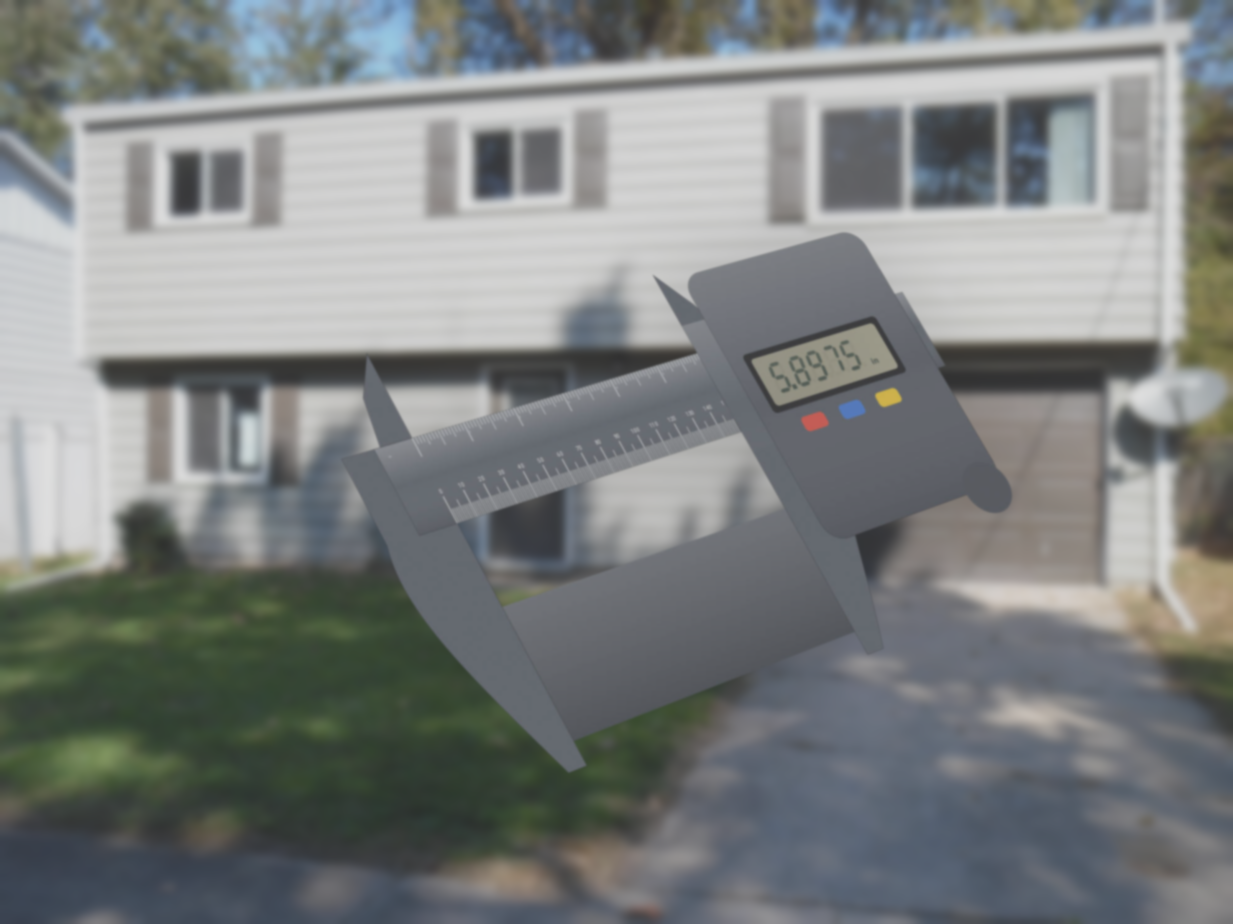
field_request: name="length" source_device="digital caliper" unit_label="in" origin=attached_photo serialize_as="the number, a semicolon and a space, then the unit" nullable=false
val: 5.8975; in
